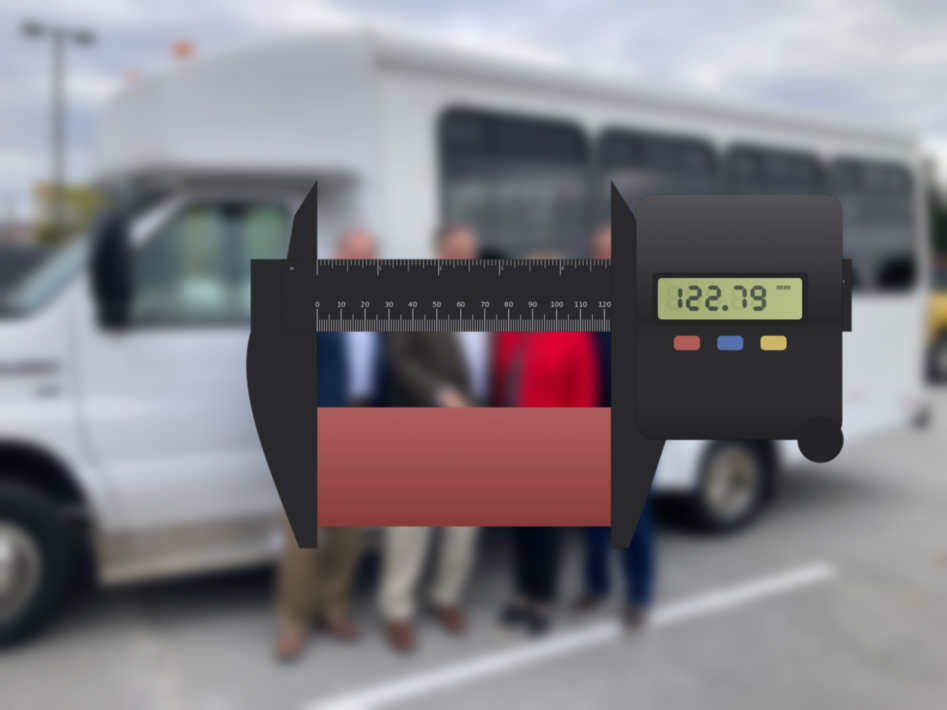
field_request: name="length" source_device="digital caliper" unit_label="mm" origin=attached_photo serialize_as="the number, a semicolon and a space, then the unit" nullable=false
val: 122.79; mm
